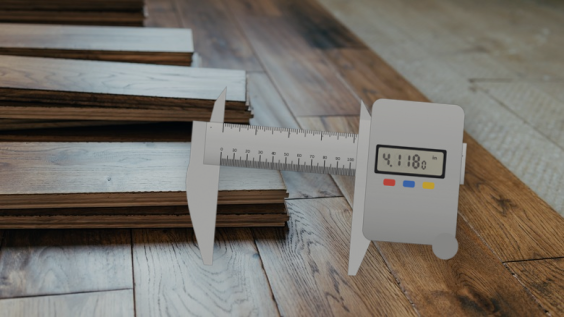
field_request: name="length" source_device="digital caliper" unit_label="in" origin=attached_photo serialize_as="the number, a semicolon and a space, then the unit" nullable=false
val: 4.1180; in
